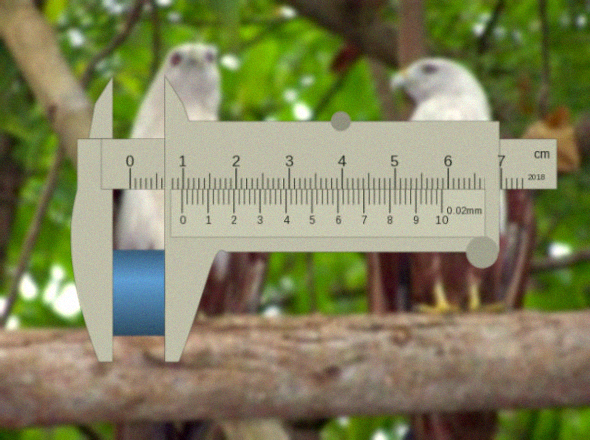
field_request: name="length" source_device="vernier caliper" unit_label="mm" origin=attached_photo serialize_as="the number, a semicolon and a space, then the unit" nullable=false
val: 9.8; mm
